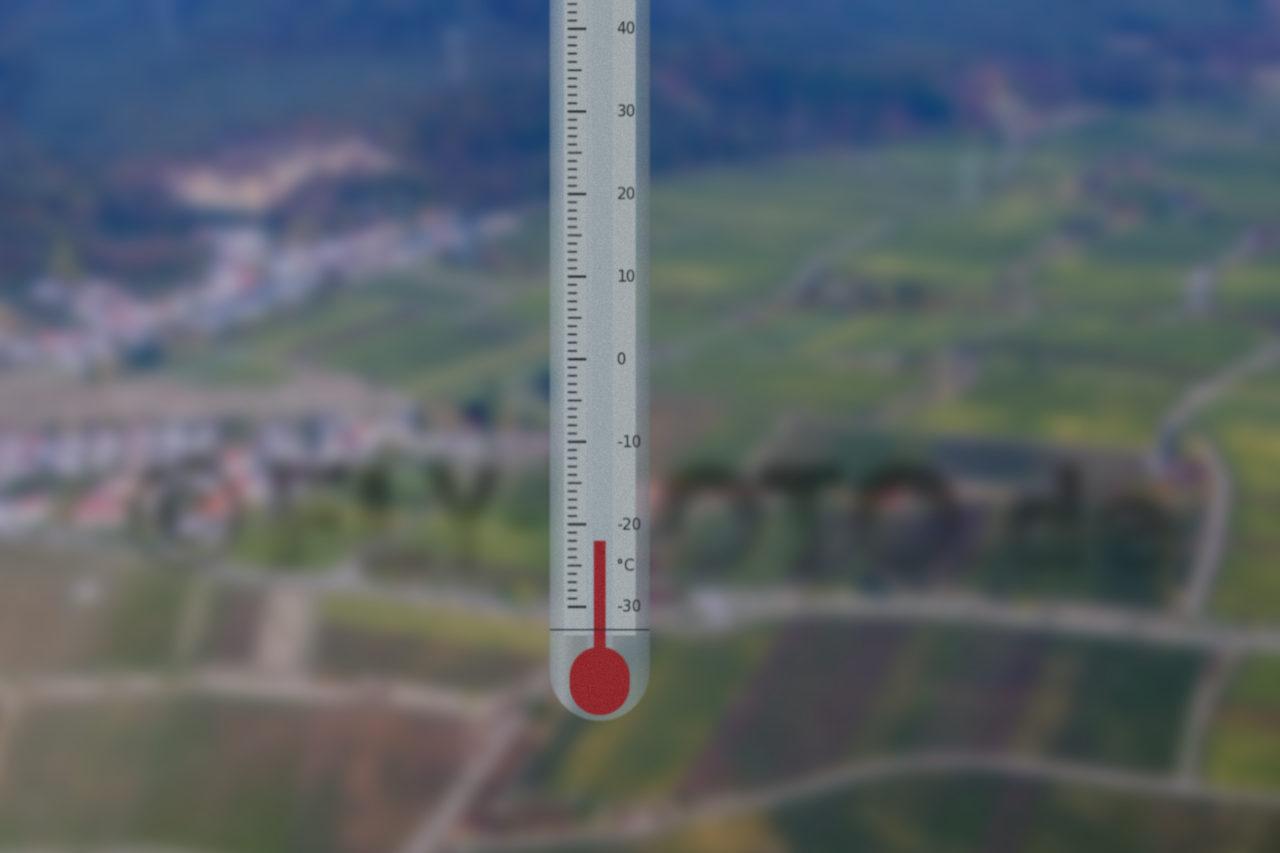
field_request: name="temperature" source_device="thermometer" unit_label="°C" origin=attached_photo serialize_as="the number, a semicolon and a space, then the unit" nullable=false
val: -22; °C
